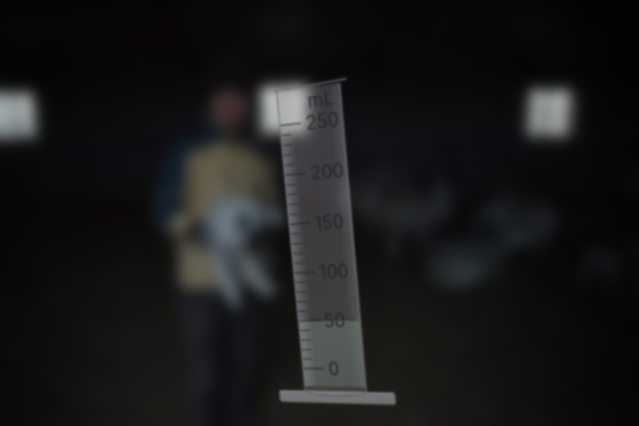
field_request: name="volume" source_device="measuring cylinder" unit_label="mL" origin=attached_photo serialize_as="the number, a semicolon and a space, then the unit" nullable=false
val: 50; mL
